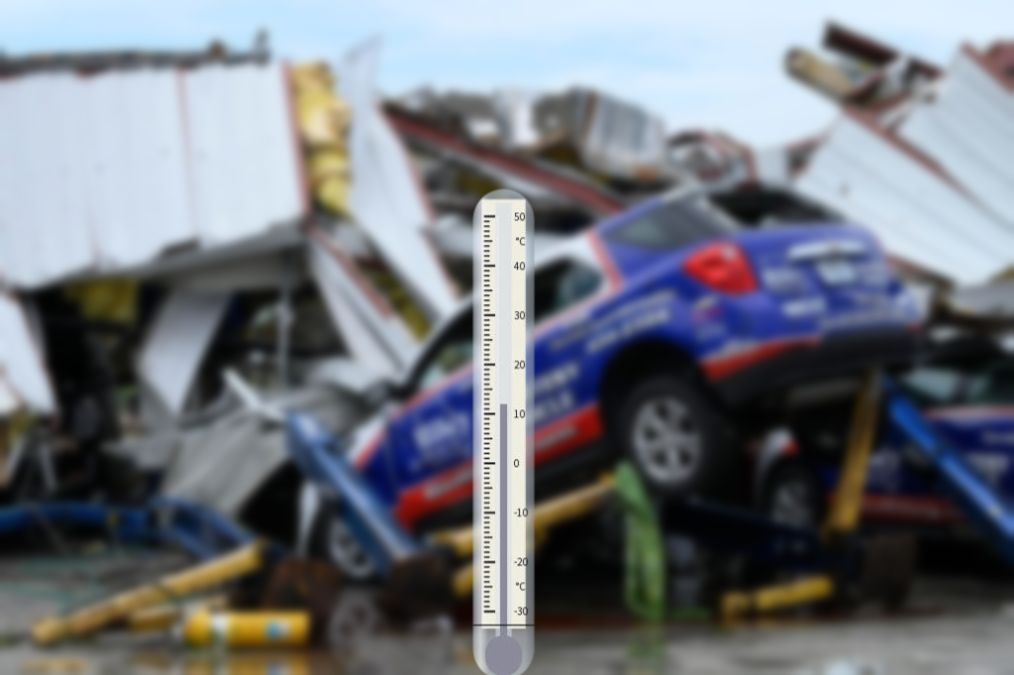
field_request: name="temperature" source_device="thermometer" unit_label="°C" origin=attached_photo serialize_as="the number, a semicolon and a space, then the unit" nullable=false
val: 12; °C
